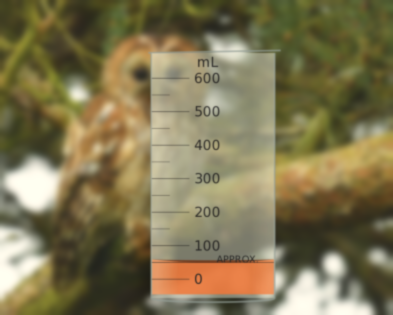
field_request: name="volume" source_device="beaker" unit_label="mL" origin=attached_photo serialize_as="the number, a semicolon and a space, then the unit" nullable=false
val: 50; mL
